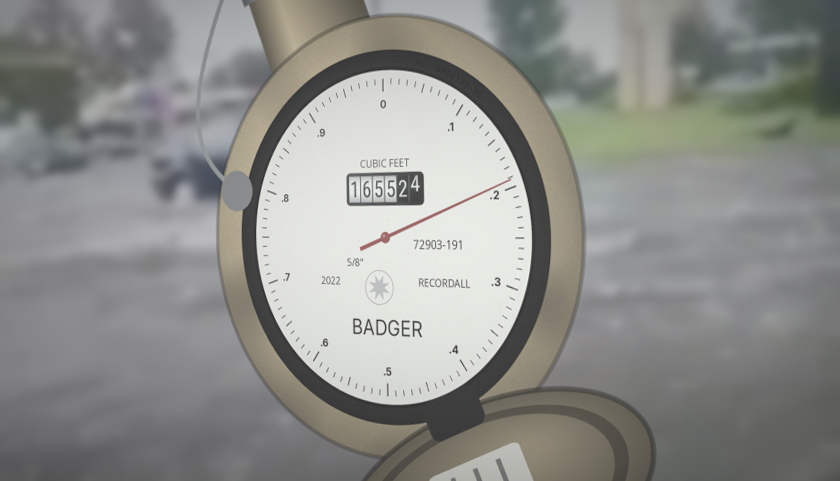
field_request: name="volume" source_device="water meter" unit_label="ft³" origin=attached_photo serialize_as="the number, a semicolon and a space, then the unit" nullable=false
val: 165524.19; ft³
